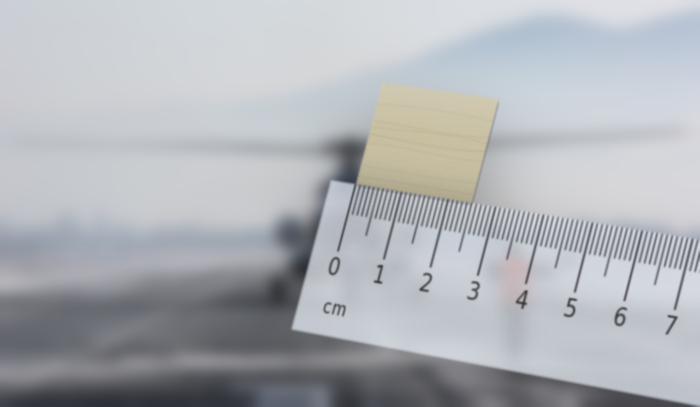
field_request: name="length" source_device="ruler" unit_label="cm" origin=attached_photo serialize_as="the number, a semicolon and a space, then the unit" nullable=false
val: 2.5; cm
